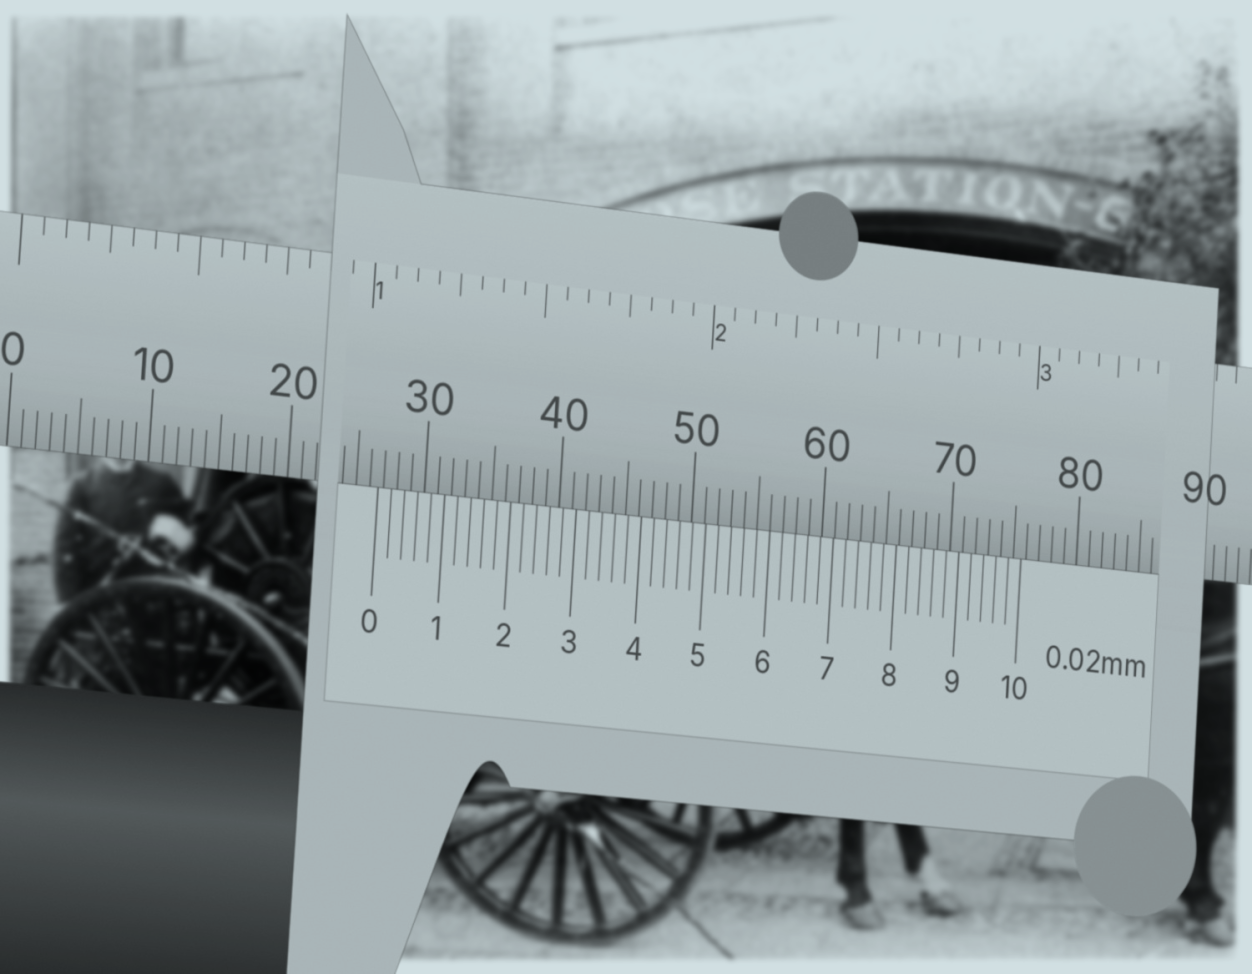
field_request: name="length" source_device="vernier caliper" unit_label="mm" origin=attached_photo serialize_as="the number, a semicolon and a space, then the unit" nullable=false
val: 26.6; mm
